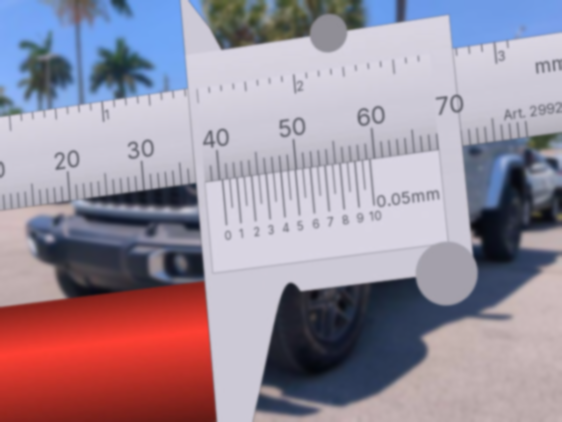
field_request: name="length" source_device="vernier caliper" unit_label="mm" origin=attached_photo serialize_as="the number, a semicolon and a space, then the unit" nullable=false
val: 40.4; mm
